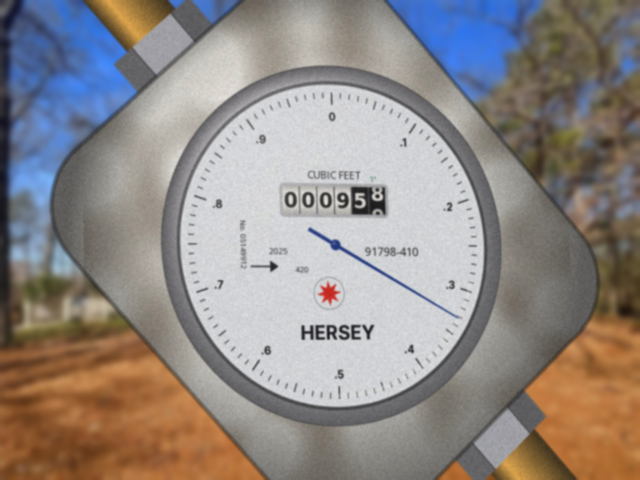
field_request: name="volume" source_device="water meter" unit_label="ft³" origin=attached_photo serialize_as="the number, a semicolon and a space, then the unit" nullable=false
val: 958.33; ft³
